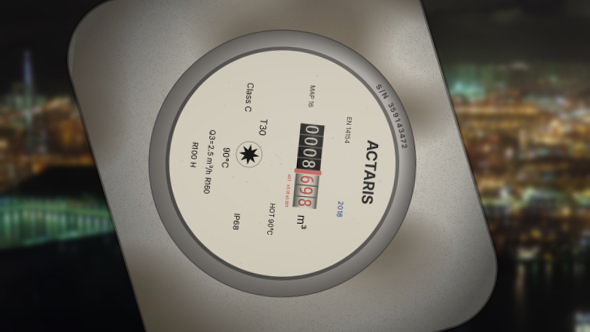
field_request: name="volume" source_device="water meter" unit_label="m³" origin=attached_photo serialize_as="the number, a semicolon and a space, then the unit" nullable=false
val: 8.698; m³
